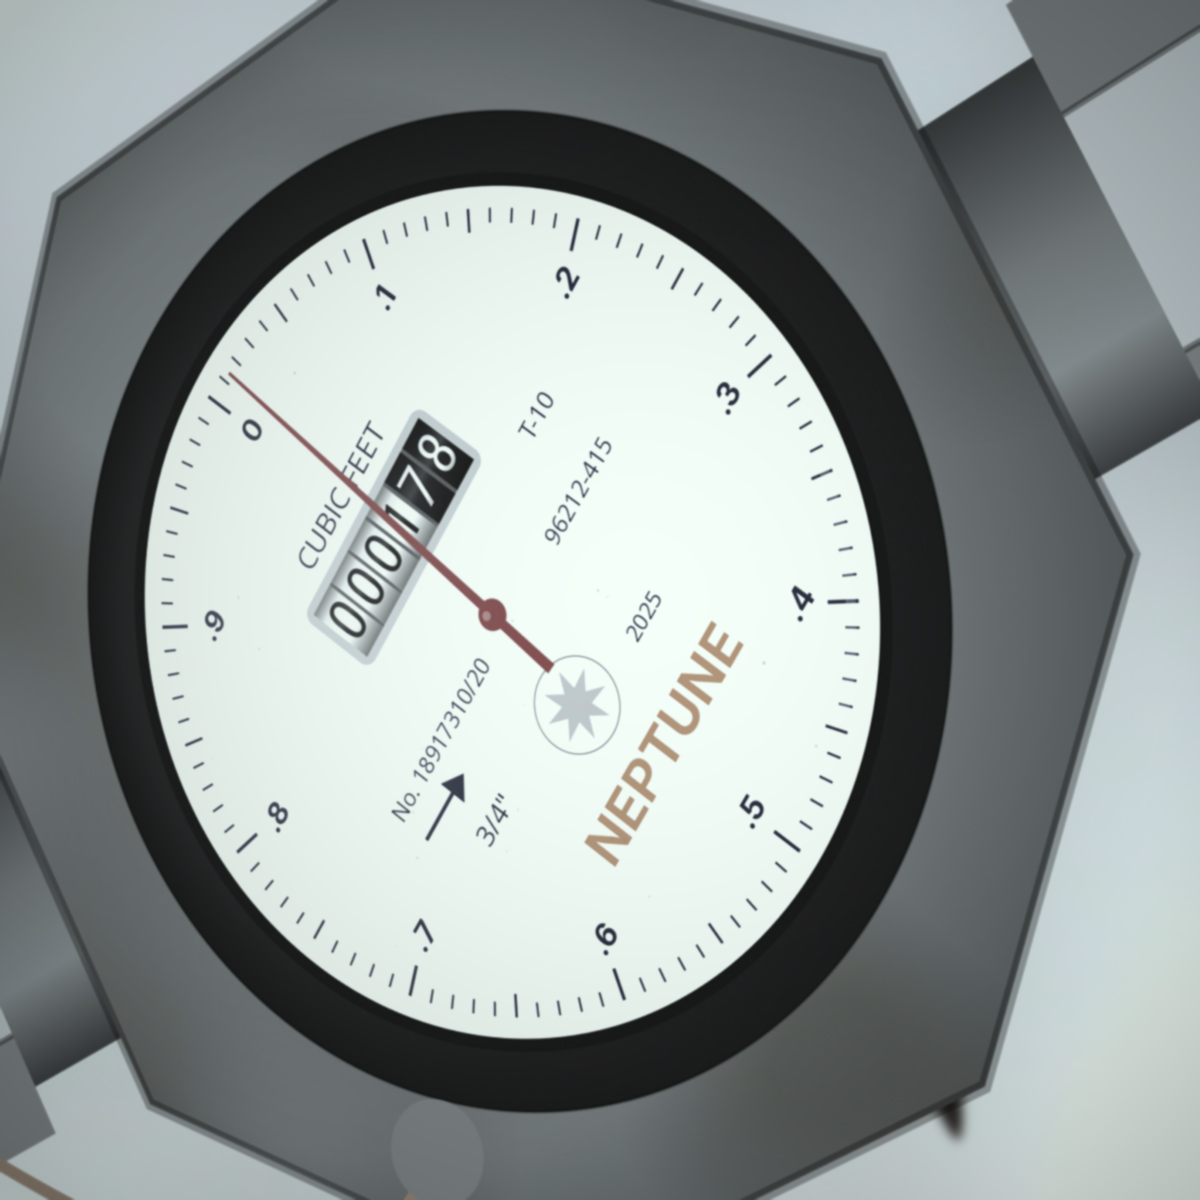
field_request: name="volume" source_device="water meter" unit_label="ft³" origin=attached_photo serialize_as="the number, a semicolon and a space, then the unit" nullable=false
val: 178.01; ft³
